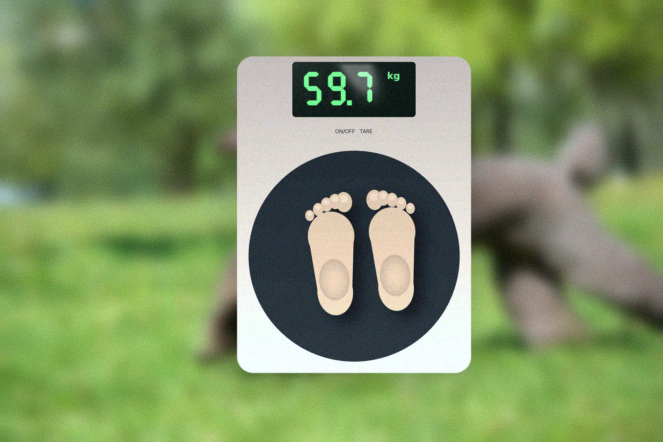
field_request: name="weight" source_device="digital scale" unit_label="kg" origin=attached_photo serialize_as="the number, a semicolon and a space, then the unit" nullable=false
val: 59.7; kg
